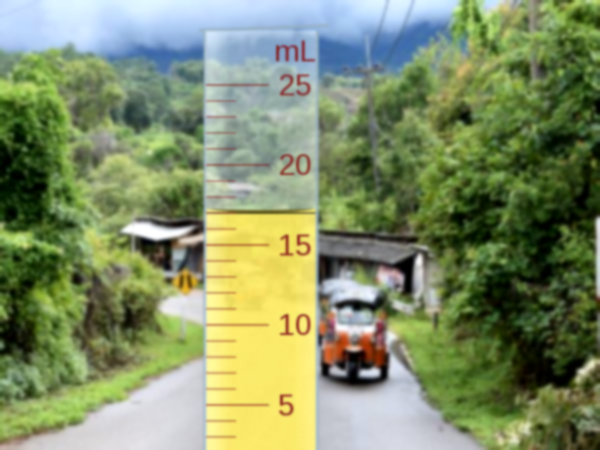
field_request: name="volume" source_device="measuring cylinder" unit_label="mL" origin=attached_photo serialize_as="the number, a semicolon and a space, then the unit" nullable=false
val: 17; mL
